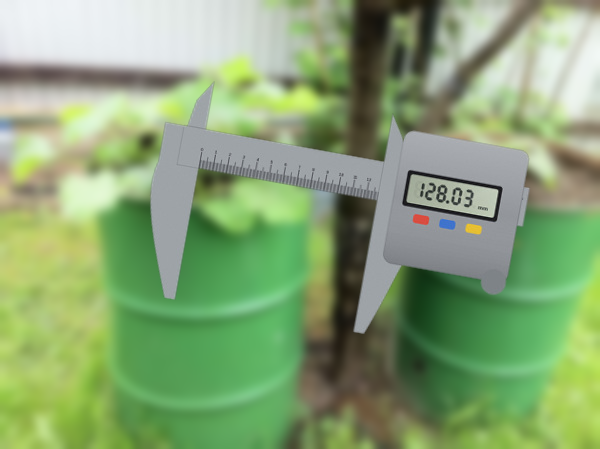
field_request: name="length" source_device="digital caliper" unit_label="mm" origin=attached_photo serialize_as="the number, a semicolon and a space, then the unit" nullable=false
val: 128.03; mm
